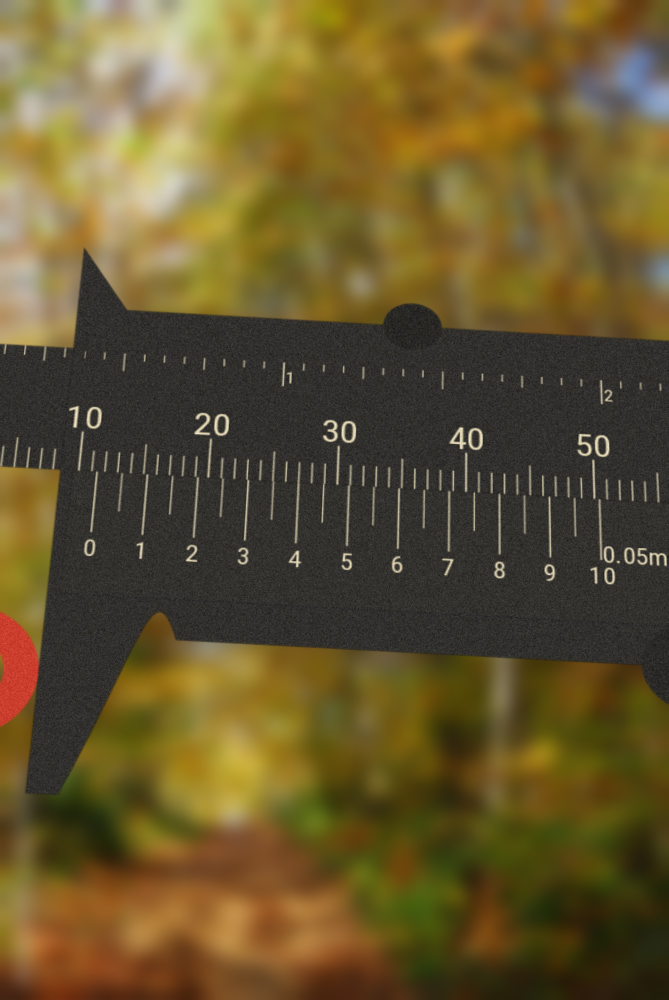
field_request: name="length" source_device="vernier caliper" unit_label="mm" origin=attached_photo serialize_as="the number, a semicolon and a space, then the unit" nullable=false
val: 11.4; mm
